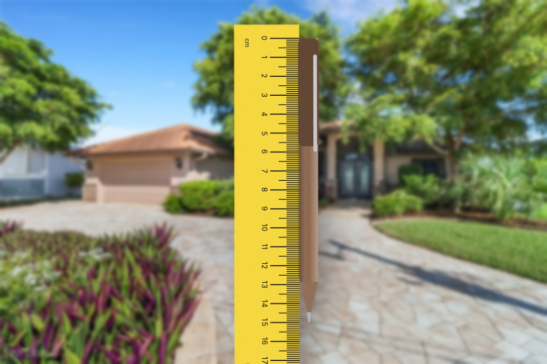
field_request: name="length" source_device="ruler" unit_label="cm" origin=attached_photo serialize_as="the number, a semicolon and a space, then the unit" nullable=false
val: 15; cm
